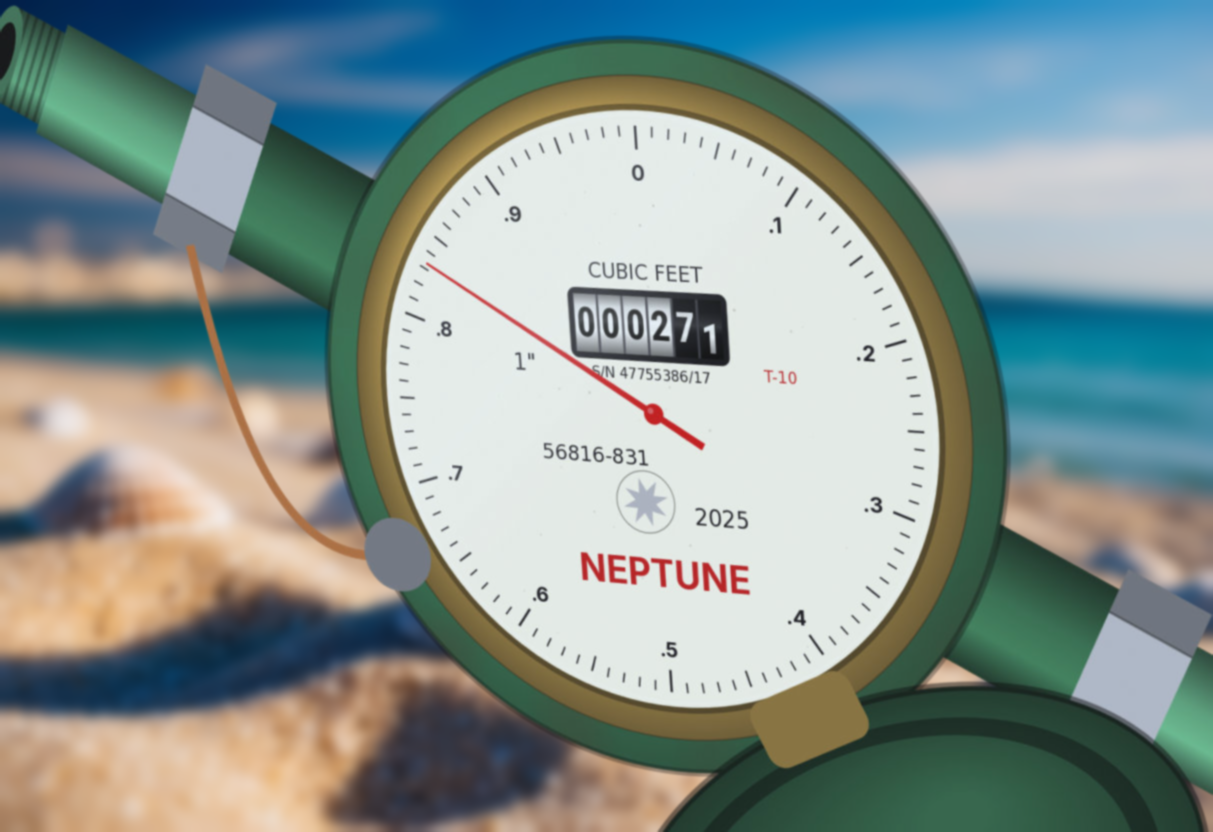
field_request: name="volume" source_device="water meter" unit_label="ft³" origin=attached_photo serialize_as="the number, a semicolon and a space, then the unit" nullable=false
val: 270.83; ft³
